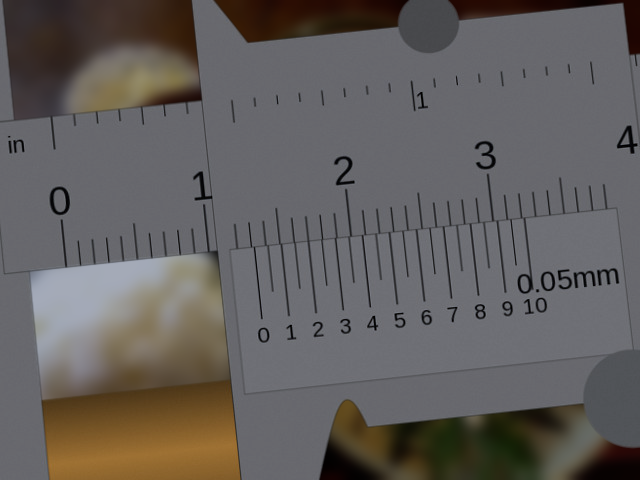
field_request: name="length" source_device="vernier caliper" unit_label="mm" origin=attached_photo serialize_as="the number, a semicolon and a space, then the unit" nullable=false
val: 13.2; mm
